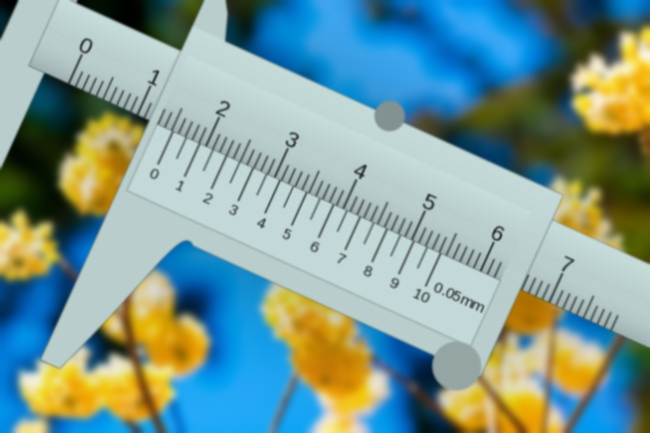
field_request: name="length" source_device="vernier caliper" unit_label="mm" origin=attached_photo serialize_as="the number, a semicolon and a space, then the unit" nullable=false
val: 15.2; mm
